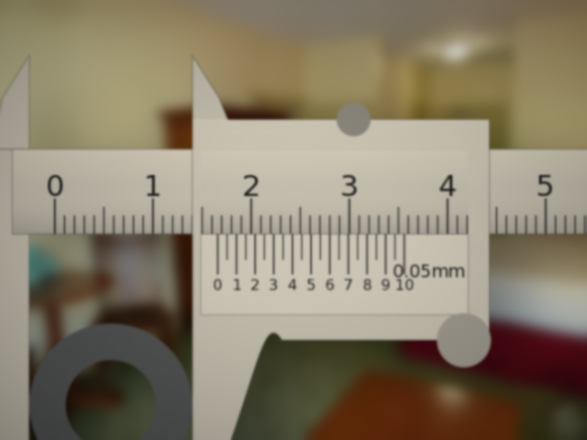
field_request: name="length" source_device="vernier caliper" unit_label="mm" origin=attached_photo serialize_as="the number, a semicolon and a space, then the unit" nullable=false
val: 16.6; mm
